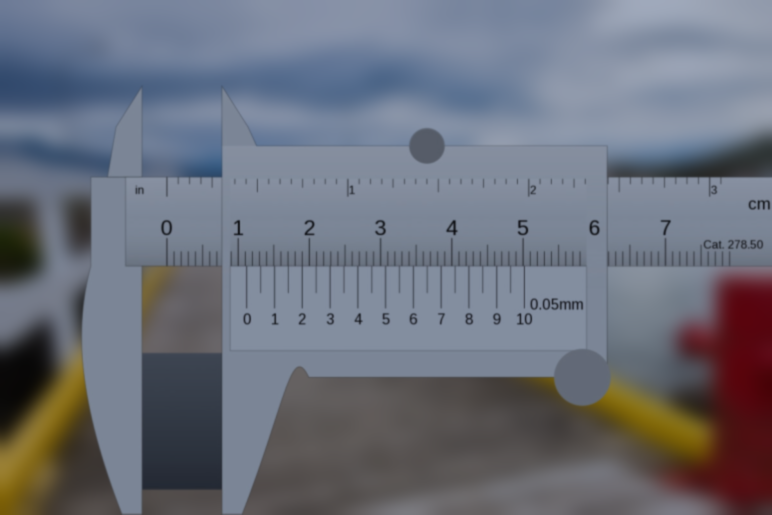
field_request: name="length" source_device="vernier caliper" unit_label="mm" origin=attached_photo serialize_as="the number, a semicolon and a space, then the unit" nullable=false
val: 11.2; mm
